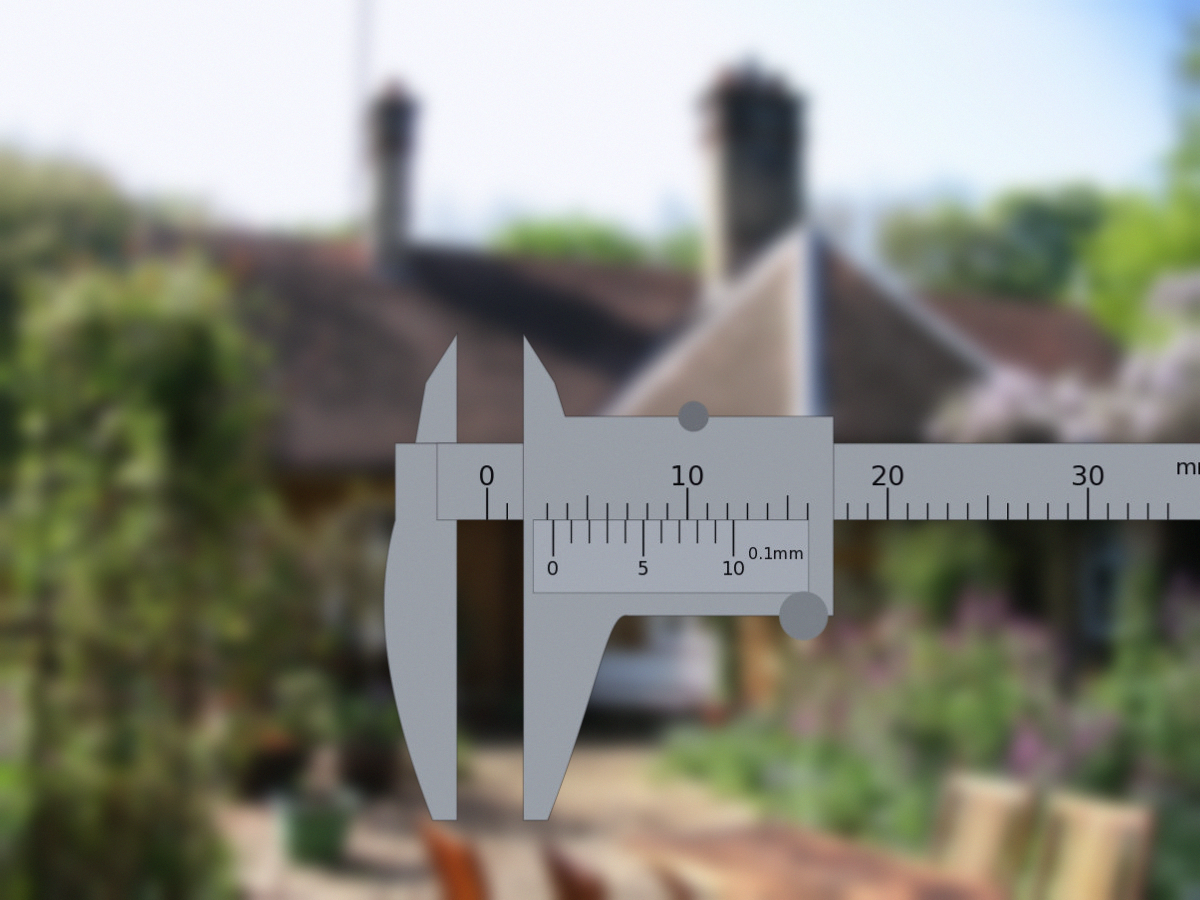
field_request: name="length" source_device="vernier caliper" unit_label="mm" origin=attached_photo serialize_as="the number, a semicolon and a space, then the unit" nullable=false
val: 3.3; mm
